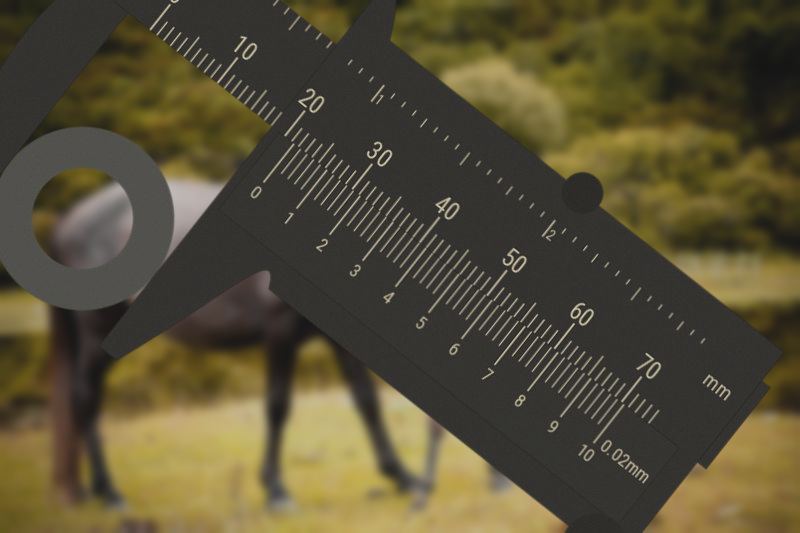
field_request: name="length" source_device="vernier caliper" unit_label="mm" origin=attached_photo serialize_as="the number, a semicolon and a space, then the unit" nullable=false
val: 21.4; mm
